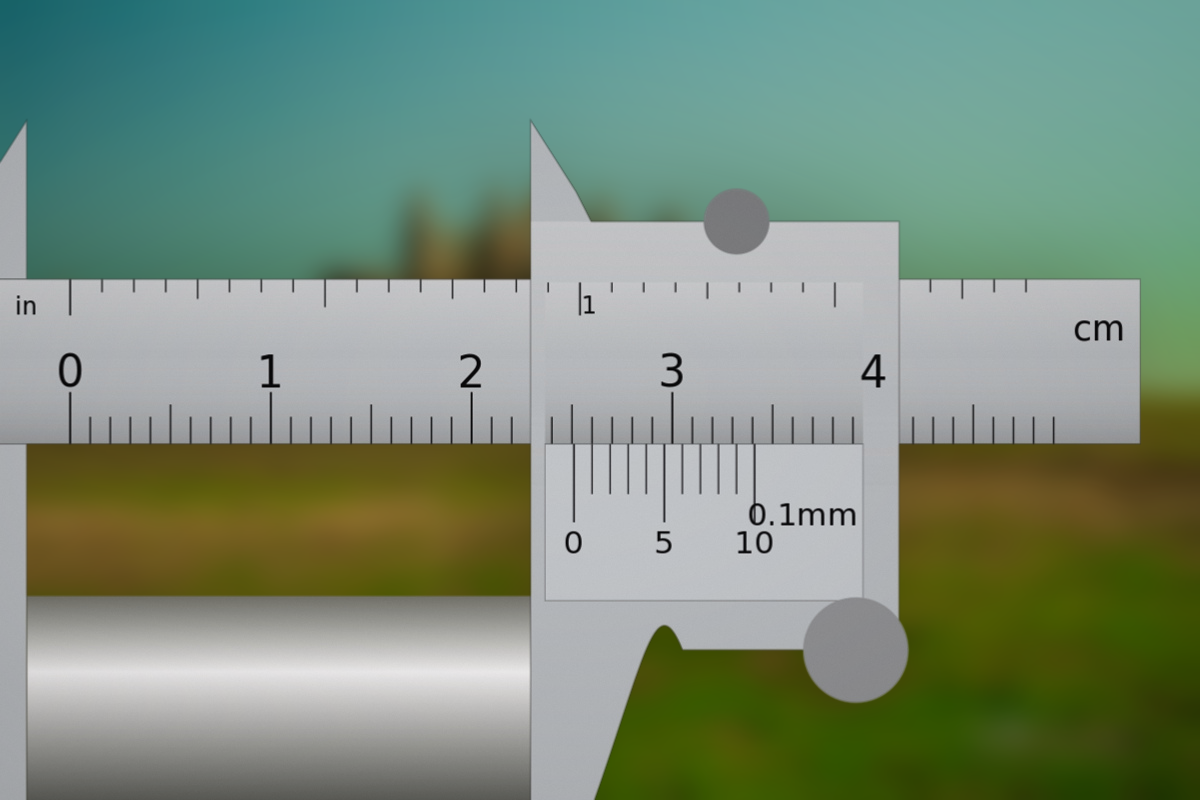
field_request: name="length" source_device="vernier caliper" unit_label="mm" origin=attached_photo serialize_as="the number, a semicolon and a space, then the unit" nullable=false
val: 25.1; mm
